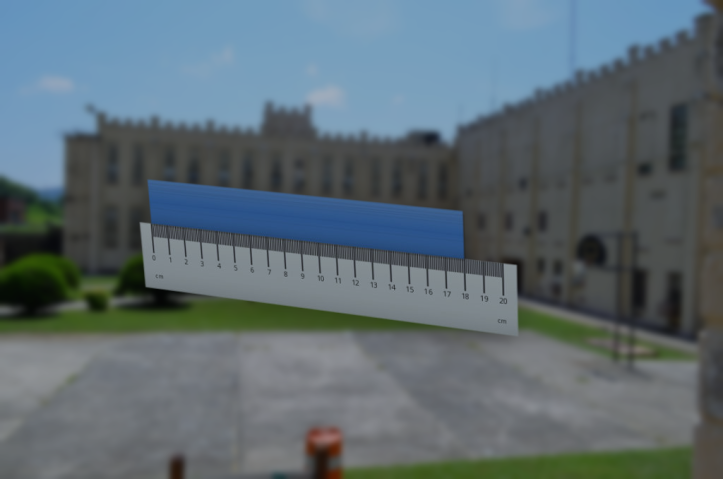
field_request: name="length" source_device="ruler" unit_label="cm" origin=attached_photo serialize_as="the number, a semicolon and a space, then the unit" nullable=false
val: 18; cm
